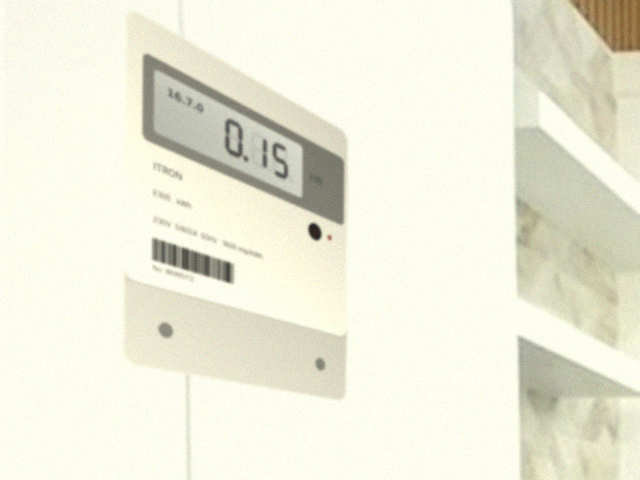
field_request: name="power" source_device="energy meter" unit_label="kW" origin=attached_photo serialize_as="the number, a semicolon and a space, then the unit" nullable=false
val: 0.15; kW
